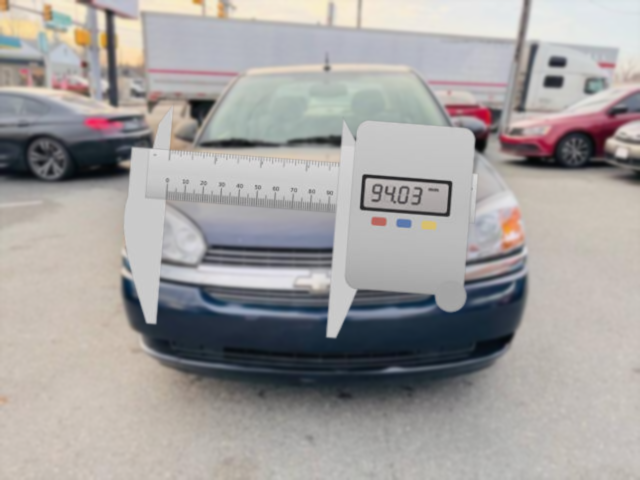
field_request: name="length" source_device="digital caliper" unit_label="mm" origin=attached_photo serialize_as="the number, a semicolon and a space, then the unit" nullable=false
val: 94.03; mm
